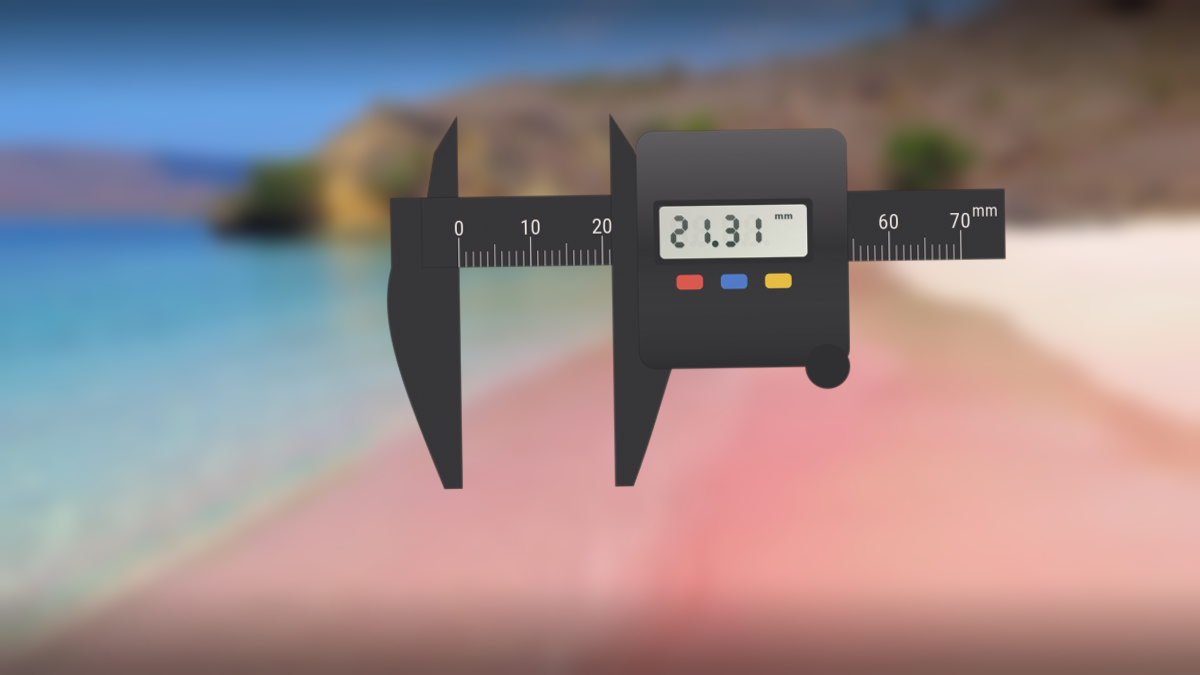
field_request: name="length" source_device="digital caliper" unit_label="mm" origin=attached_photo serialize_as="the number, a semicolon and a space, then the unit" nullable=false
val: 21.31; mm
